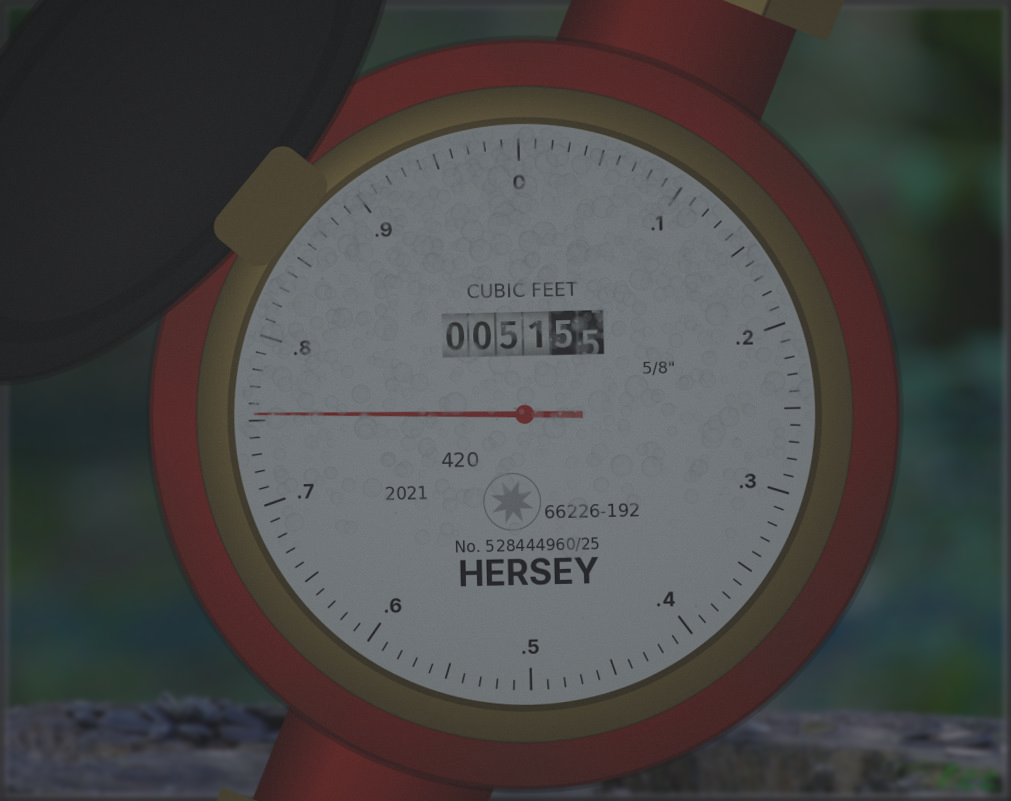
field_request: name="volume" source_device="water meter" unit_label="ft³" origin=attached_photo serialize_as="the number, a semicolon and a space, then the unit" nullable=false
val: 5154.75; ft³
